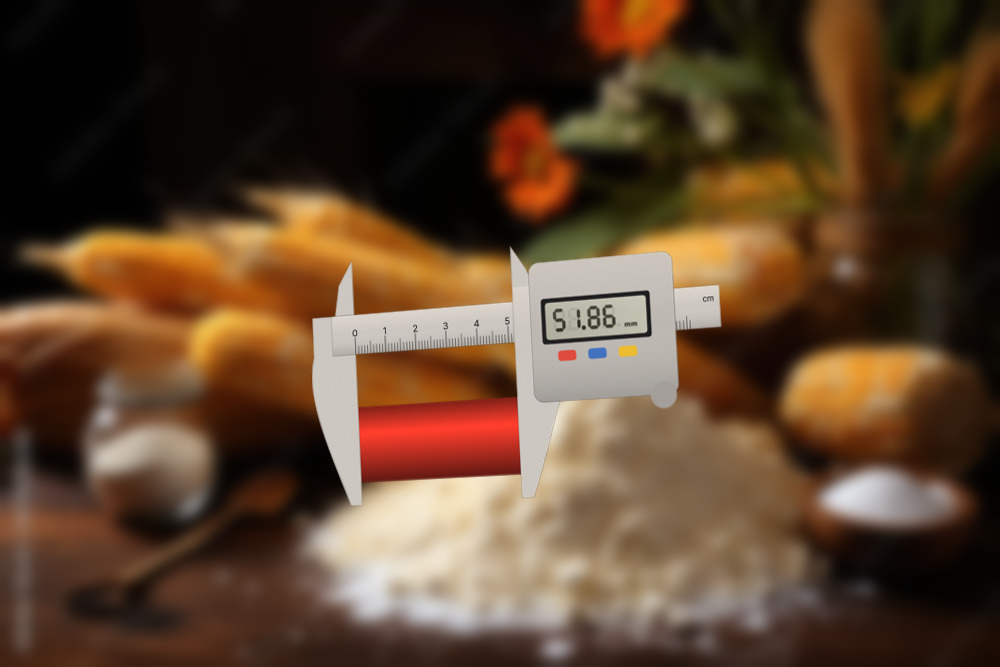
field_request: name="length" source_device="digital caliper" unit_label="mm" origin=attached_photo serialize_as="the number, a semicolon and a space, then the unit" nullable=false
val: 51.86; mm
